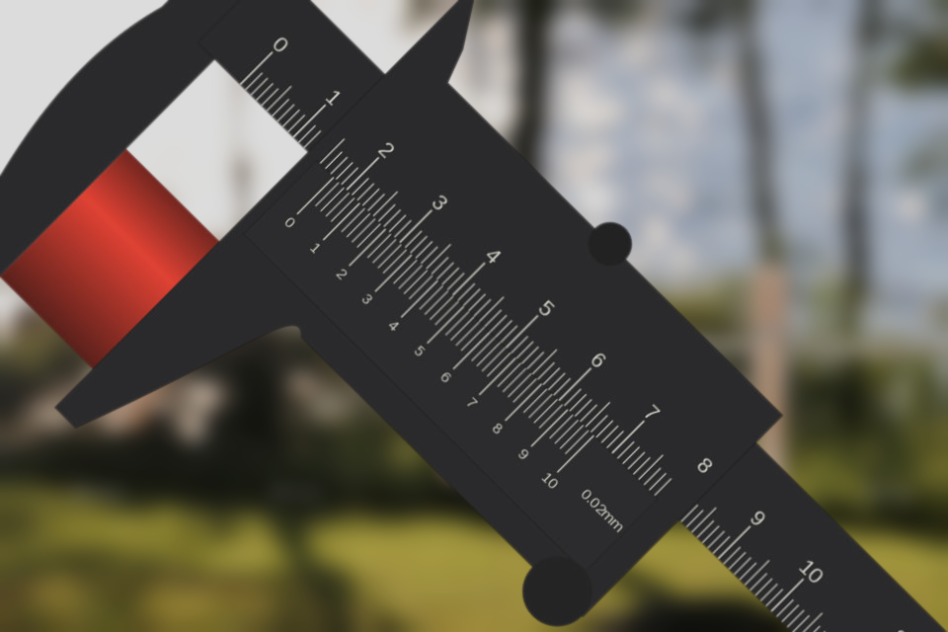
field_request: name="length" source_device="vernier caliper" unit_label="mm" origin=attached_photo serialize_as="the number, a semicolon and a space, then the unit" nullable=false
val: 17.6; mm
